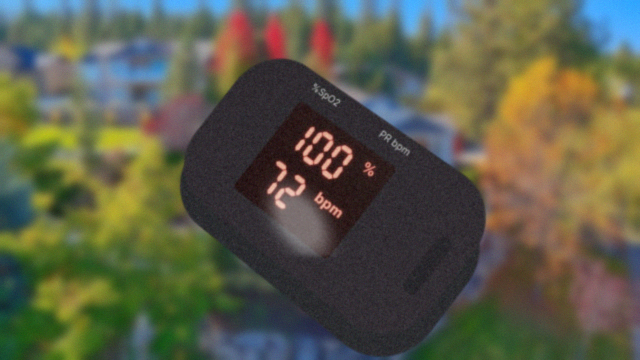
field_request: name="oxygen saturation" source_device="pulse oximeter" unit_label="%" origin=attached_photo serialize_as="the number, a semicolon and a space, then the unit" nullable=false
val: 100; %
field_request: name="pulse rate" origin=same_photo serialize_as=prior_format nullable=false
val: 72; bpm
